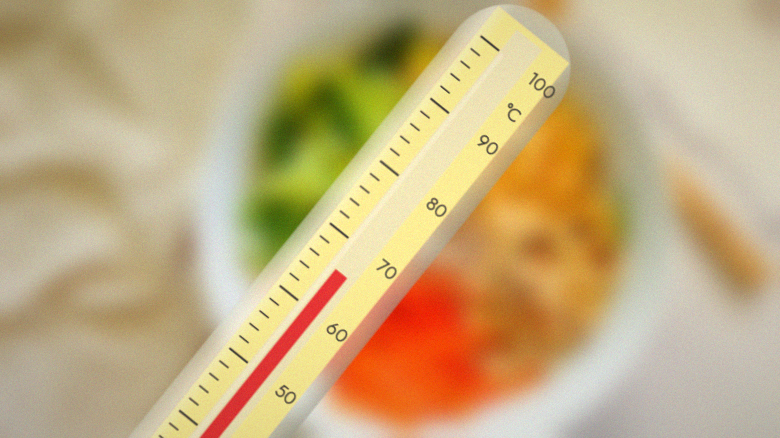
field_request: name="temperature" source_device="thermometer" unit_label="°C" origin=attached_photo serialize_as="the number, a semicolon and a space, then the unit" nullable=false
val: 66; °C
